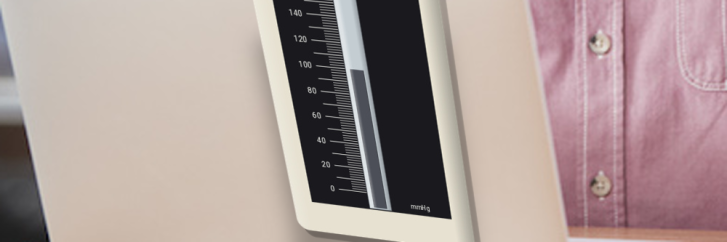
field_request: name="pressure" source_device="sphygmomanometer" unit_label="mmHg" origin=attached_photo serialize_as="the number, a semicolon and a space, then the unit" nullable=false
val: 100; mmHg
